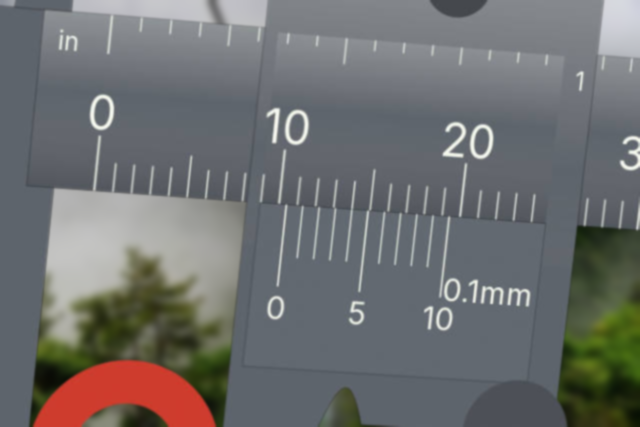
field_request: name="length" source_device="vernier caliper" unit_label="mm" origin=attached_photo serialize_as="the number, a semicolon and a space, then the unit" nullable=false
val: 10.4; mm
